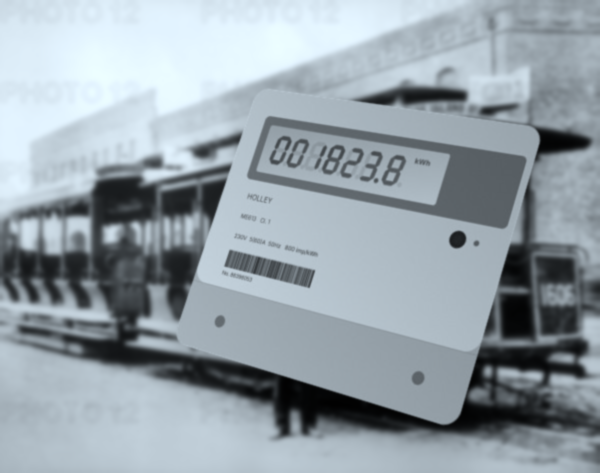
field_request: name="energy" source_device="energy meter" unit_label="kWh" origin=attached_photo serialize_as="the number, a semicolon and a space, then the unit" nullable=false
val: 1823.8; kWh
